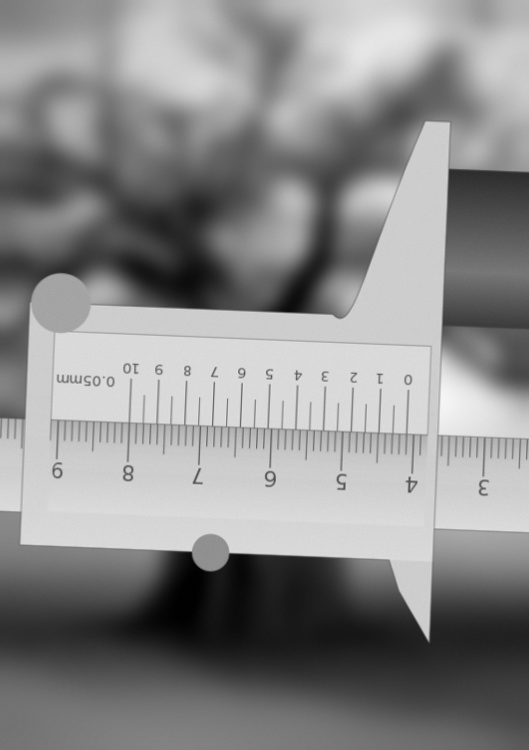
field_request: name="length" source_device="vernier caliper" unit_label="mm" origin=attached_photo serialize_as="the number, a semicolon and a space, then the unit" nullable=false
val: 41.0; mm
